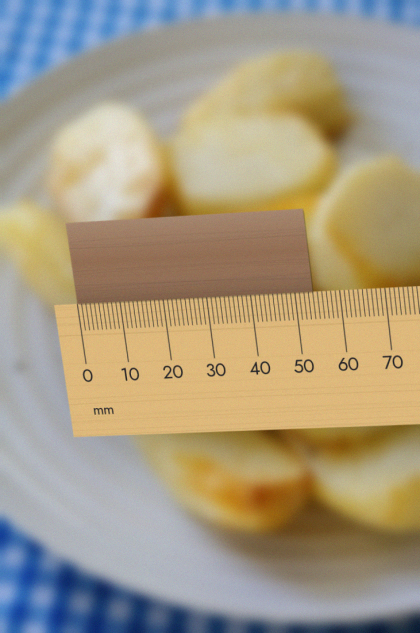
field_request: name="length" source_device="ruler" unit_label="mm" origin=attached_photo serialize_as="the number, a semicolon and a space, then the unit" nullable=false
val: 54; mm
